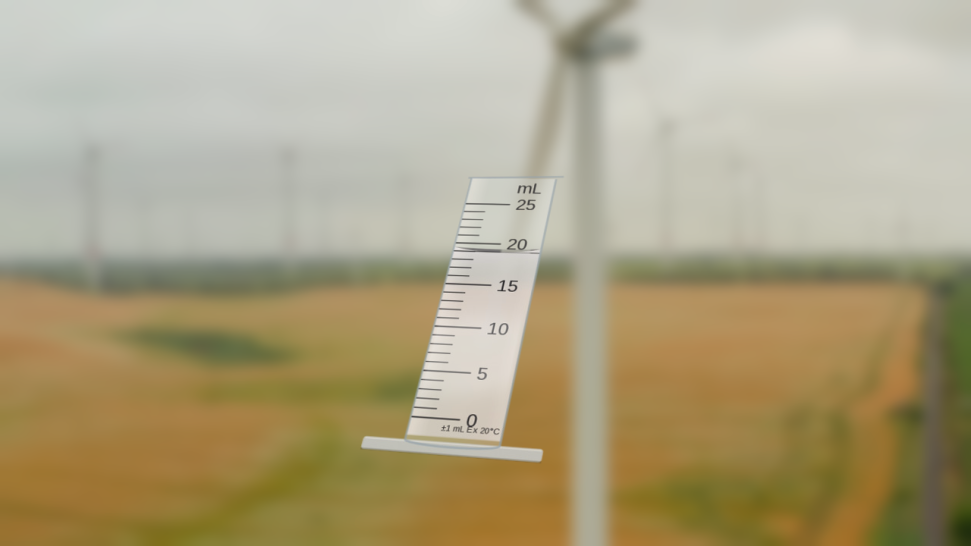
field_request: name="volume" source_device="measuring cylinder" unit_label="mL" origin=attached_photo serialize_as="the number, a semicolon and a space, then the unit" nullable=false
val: 19; mL
